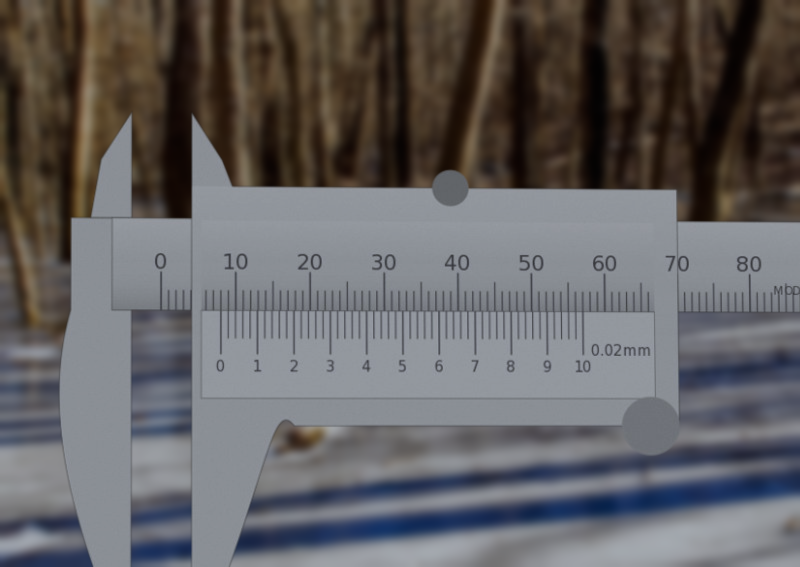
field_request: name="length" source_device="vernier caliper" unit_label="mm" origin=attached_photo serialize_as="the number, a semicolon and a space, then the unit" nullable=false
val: 8.0; mm
